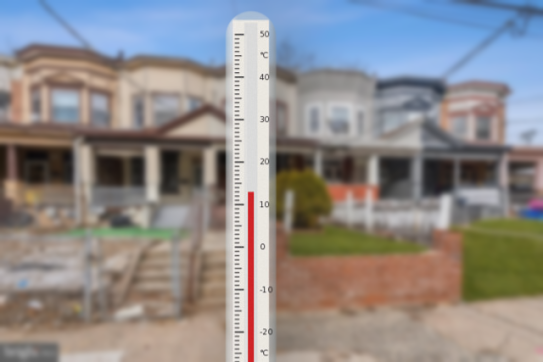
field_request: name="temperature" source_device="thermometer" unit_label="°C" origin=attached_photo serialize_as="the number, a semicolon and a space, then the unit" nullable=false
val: 13; °C
